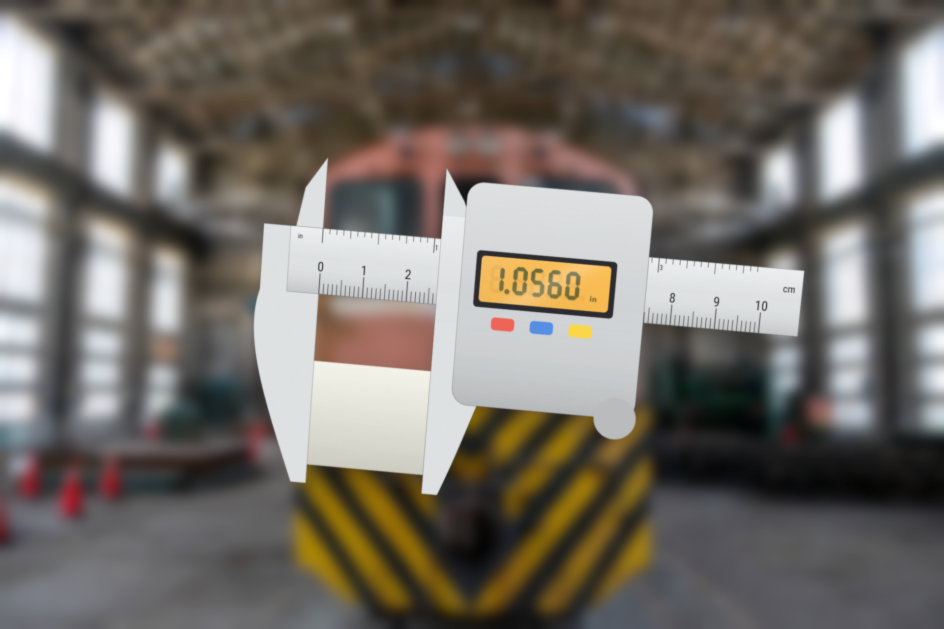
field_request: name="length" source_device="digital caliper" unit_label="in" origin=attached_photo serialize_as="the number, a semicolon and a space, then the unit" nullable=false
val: 1.0560; in
